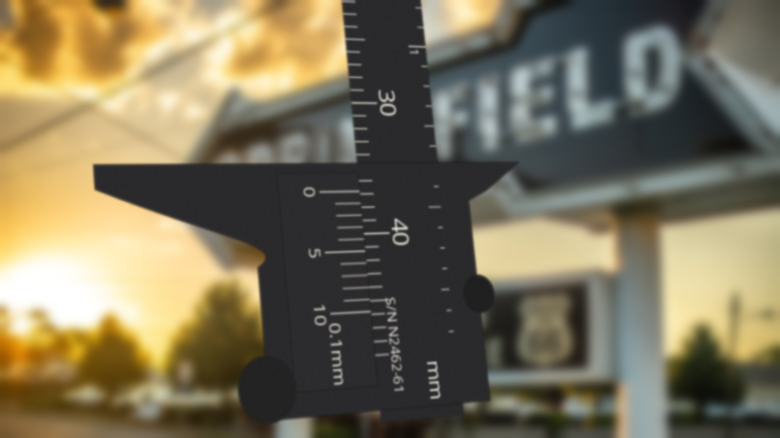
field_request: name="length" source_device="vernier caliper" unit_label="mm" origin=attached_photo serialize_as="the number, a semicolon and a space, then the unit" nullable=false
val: 36.8; mm
